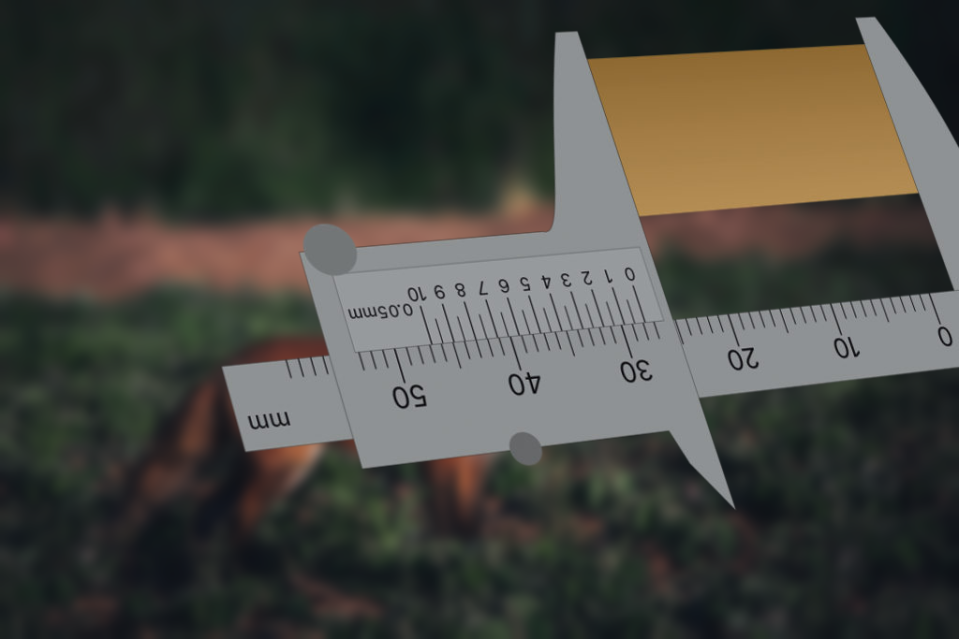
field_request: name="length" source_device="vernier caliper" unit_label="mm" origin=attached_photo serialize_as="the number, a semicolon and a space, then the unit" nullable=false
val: 27.8; mm
